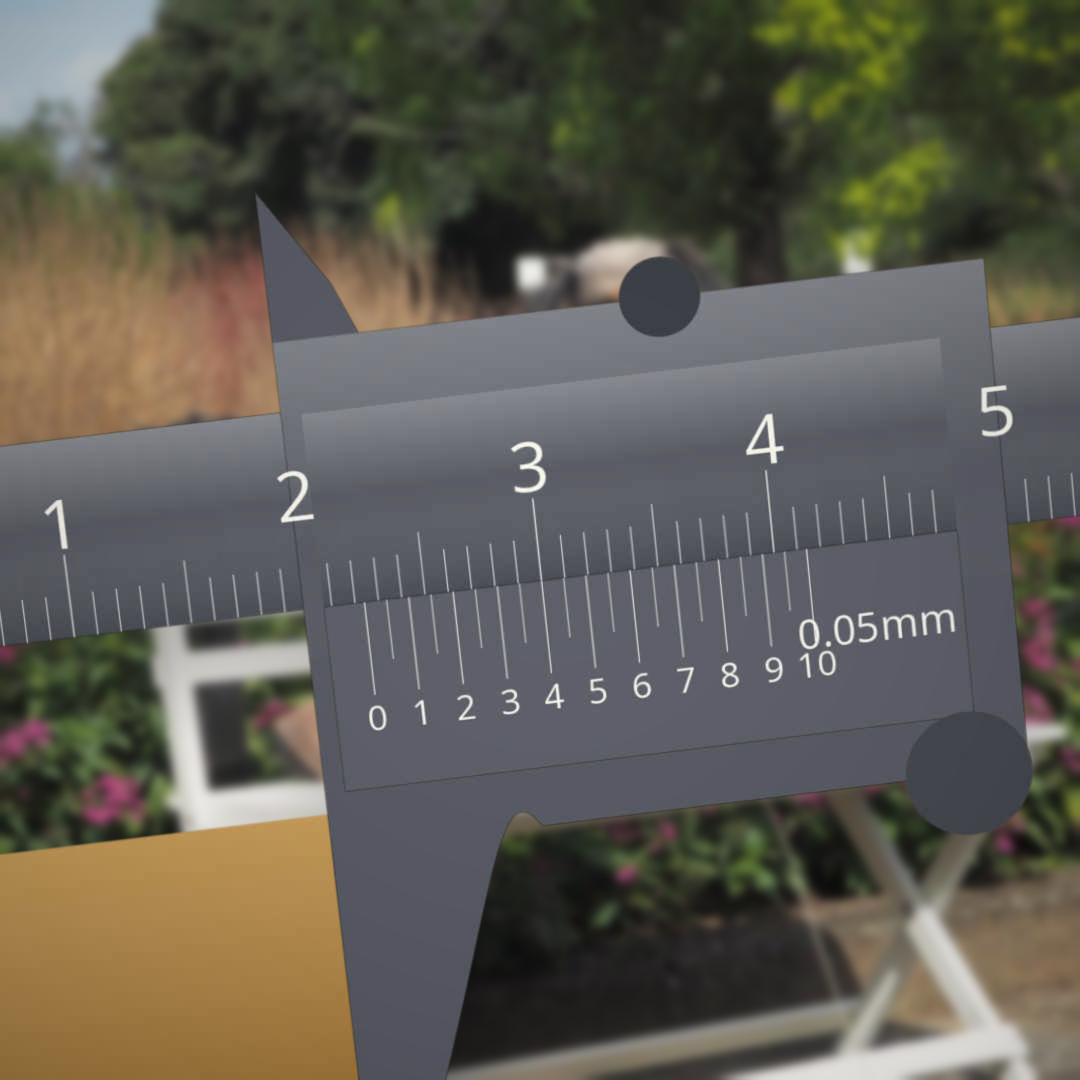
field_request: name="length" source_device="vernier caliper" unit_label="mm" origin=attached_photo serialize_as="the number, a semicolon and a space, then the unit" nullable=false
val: 22.4; mm
